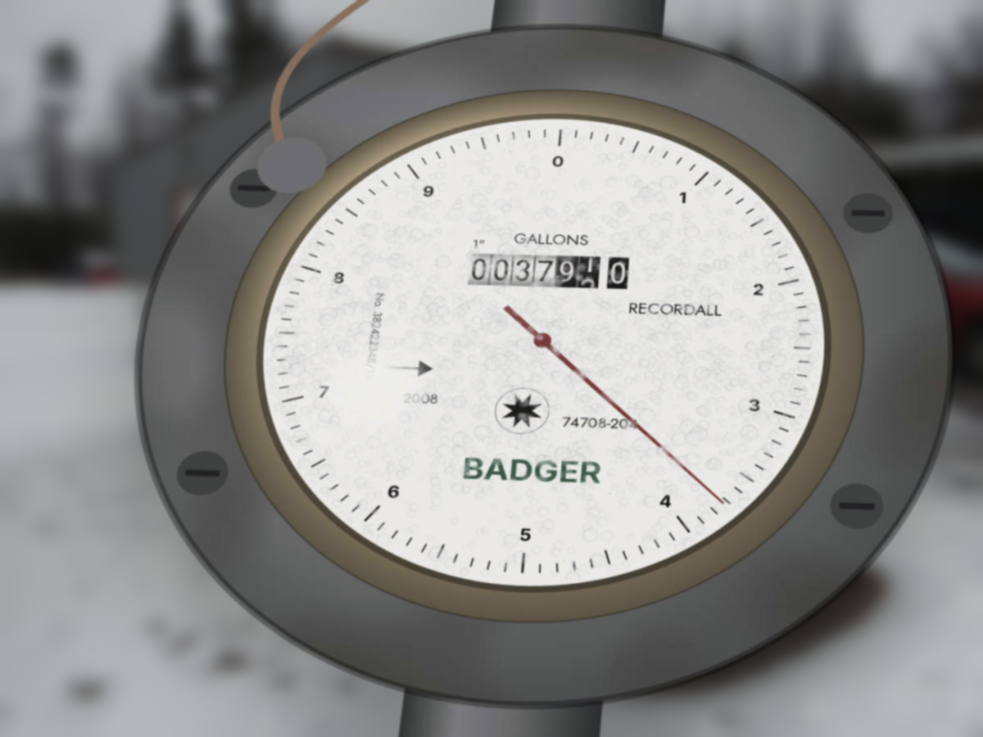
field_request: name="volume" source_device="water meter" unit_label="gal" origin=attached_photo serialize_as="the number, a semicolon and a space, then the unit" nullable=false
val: 37913.7; gal
